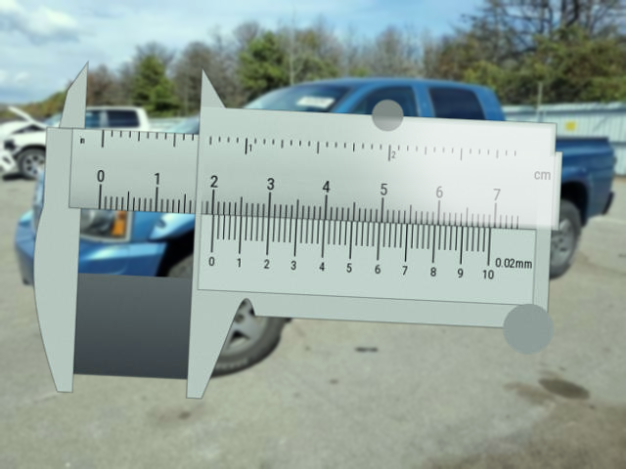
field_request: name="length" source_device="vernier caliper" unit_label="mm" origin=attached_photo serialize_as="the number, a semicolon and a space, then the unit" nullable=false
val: 20.2; mm
